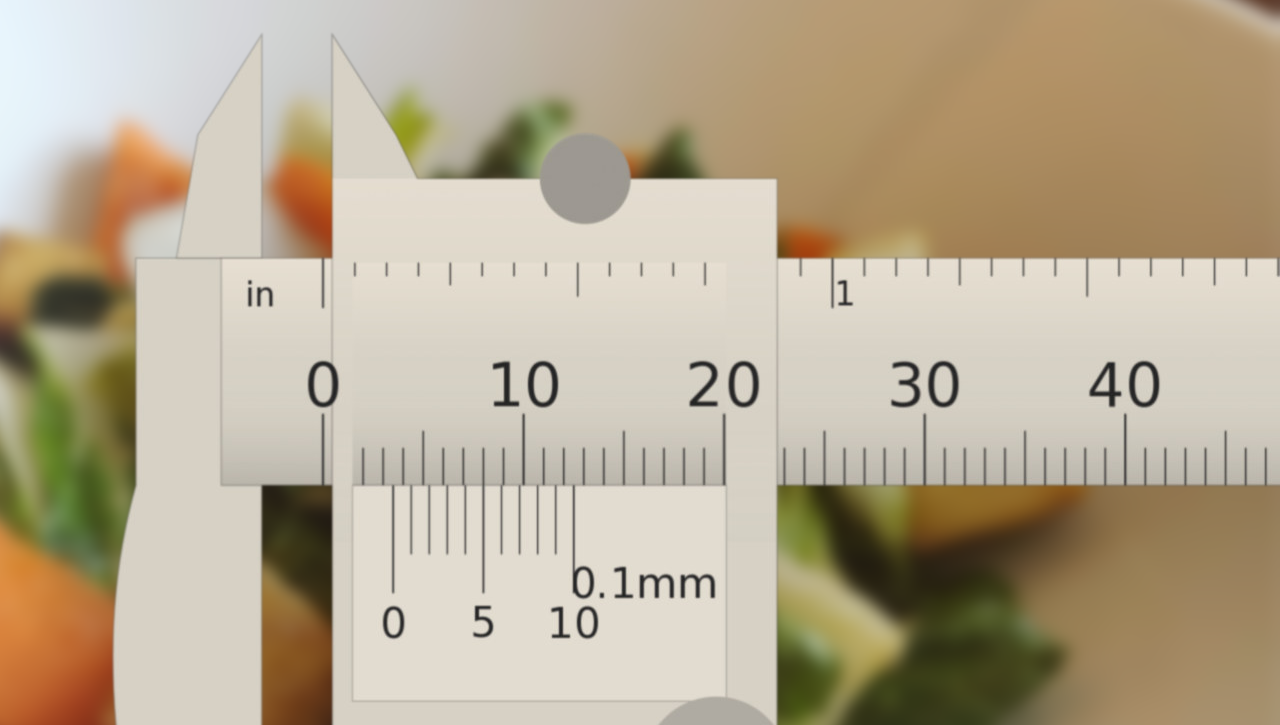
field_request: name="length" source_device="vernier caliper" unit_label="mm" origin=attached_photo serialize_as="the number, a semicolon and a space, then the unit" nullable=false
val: 3.5; mm
